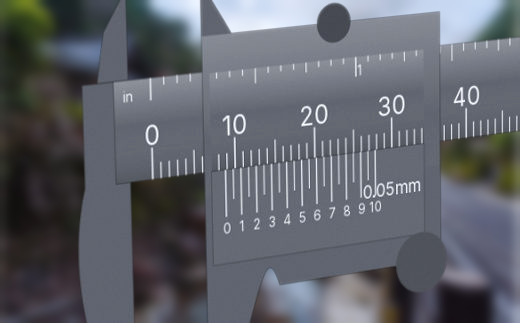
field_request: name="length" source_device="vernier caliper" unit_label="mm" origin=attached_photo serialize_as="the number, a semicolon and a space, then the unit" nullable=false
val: 8.8; mm
